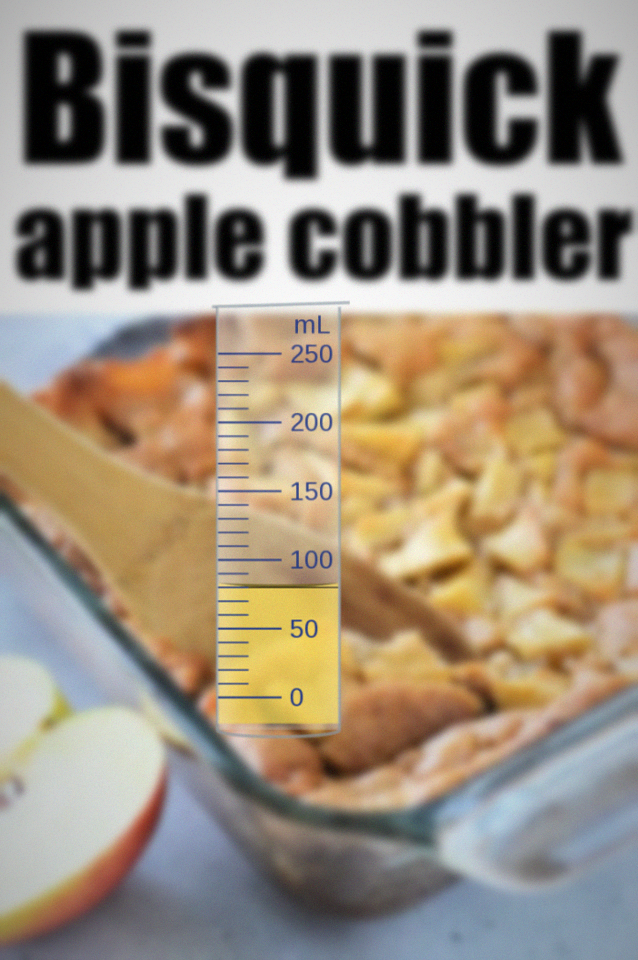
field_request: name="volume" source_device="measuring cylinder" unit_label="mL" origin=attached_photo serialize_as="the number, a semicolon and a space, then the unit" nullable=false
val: 80; mL
